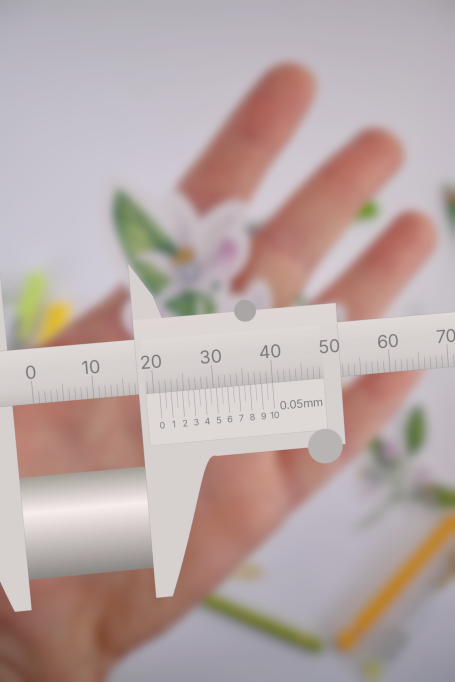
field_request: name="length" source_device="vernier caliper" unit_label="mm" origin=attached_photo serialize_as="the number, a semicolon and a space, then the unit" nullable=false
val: 21.0; mm
